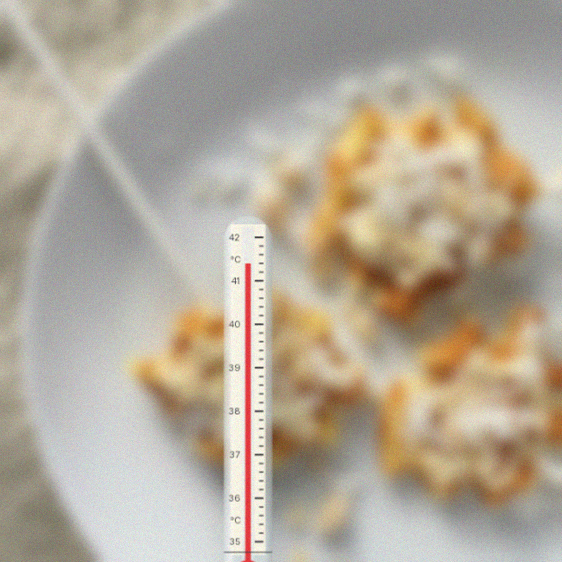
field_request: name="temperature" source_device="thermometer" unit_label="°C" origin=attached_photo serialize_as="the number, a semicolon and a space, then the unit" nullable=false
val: 41.4; °C
